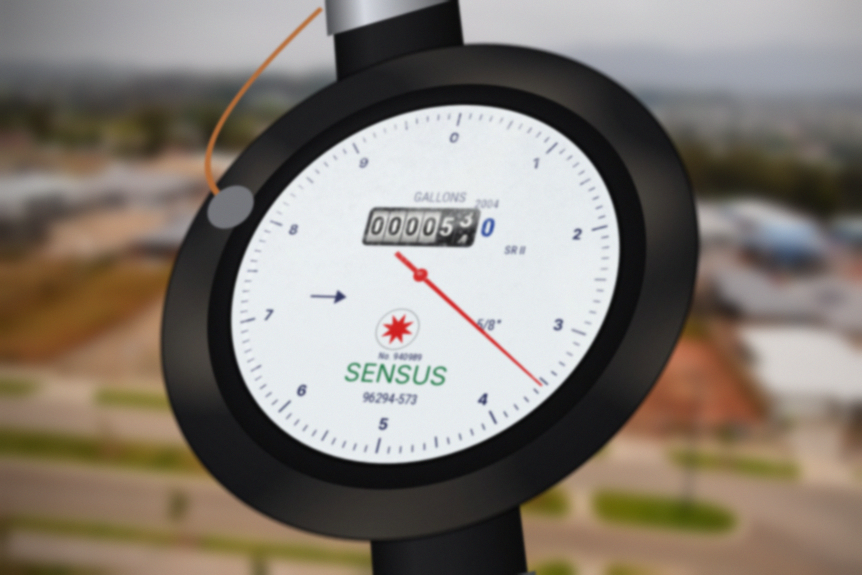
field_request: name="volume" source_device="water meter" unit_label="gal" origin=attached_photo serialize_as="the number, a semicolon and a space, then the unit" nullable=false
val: 533.5; gal
